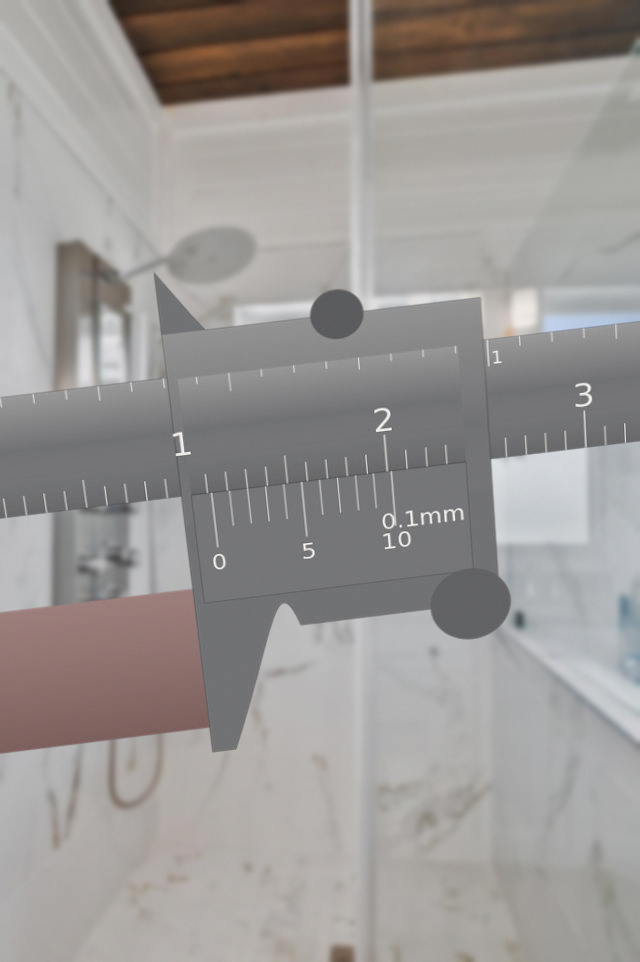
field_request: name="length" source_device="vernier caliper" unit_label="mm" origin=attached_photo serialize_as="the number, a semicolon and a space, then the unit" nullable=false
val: 11.2; mm
